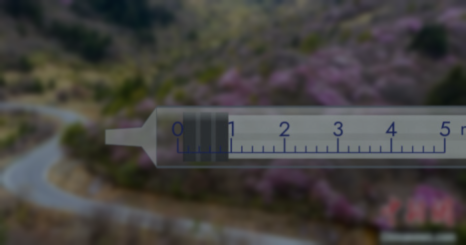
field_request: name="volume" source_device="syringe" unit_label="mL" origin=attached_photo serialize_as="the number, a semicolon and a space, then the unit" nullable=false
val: 0.1; mL
